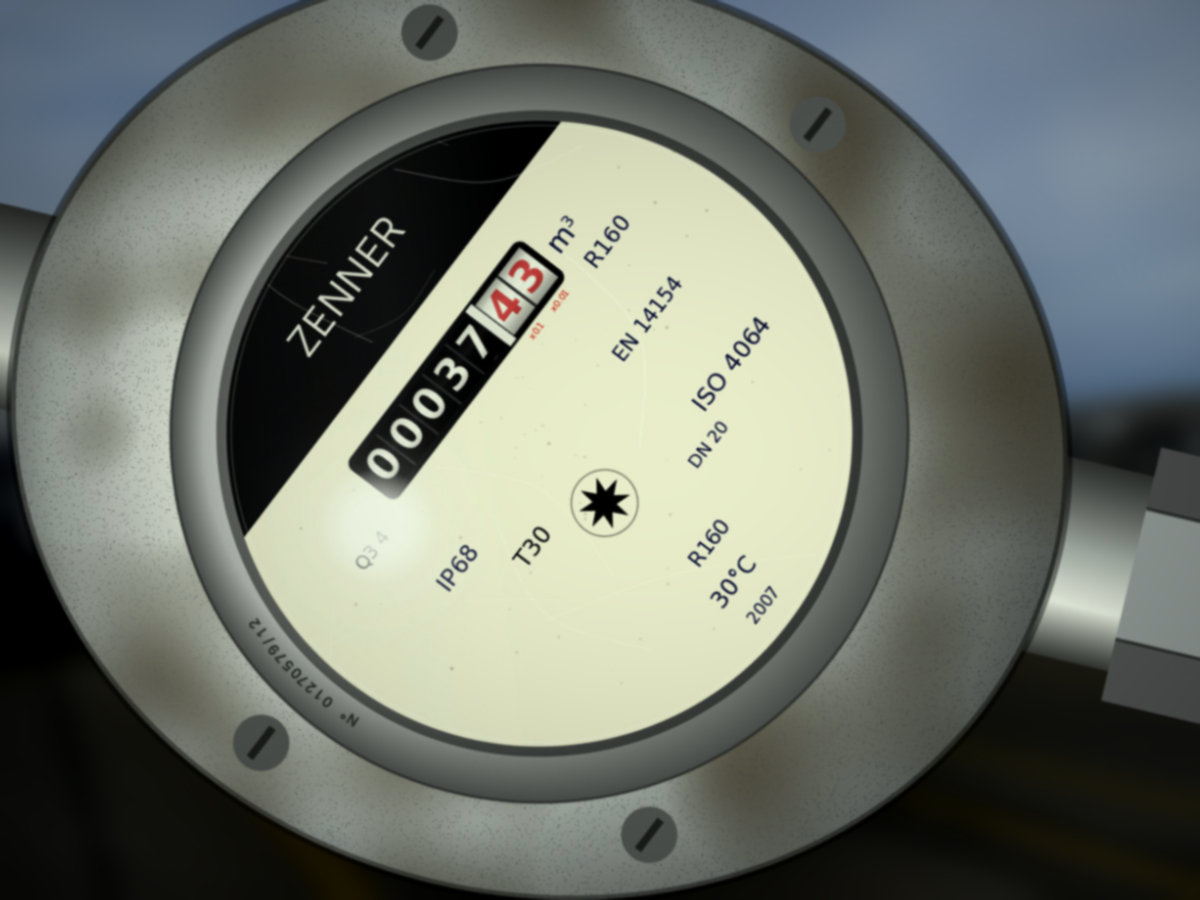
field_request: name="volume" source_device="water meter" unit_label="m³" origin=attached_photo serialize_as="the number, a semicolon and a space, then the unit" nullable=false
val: 37.43; m³
